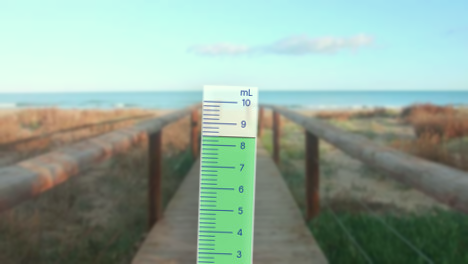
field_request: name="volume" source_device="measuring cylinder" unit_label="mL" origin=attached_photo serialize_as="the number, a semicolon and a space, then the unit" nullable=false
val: 8.4; mL
